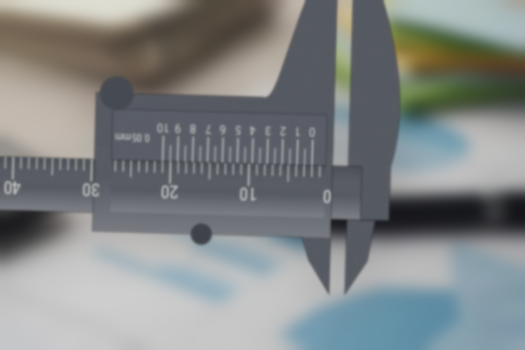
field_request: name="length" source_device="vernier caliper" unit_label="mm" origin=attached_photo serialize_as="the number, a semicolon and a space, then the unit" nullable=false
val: 2.0; mm
